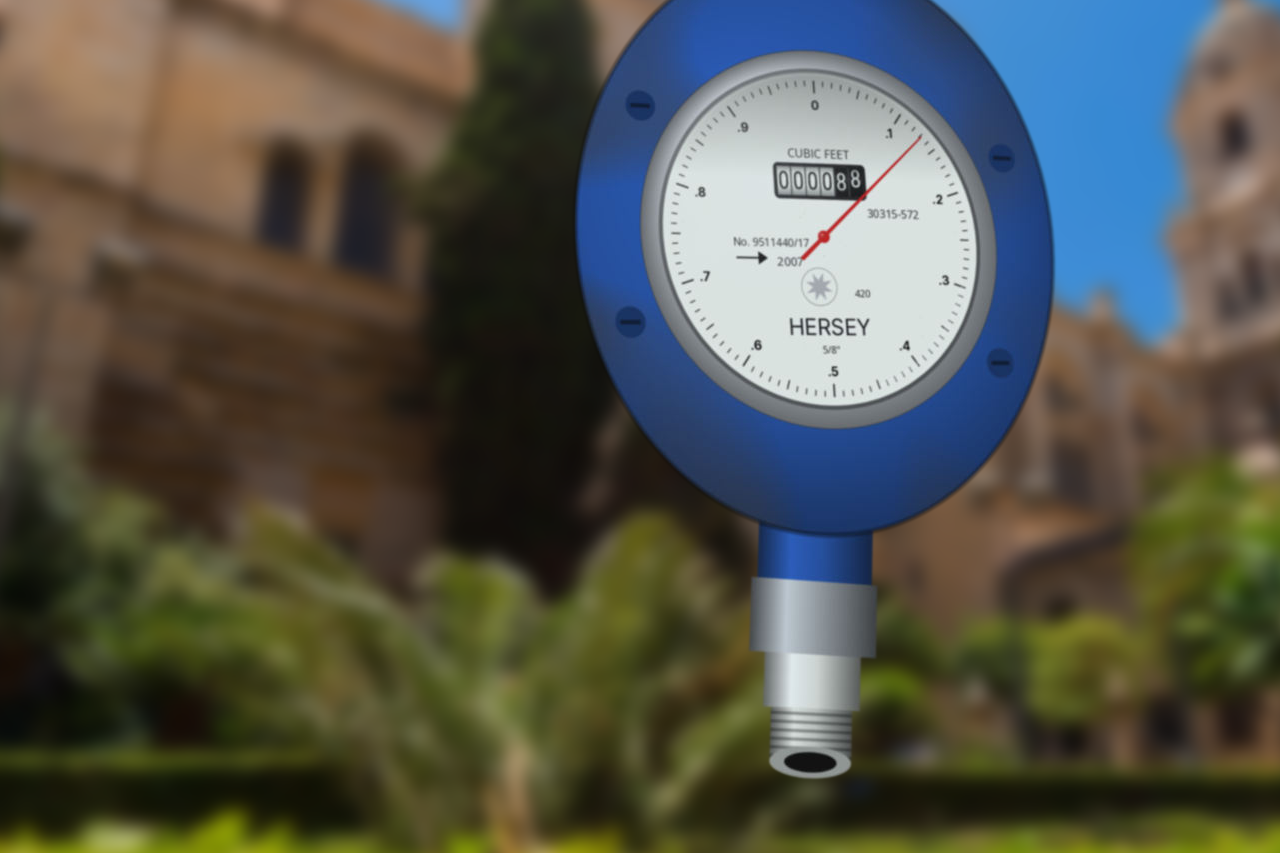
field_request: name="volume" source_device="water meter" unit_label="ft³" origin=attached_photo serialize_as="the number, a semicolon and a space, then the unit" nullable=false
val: 88.13; ft³
